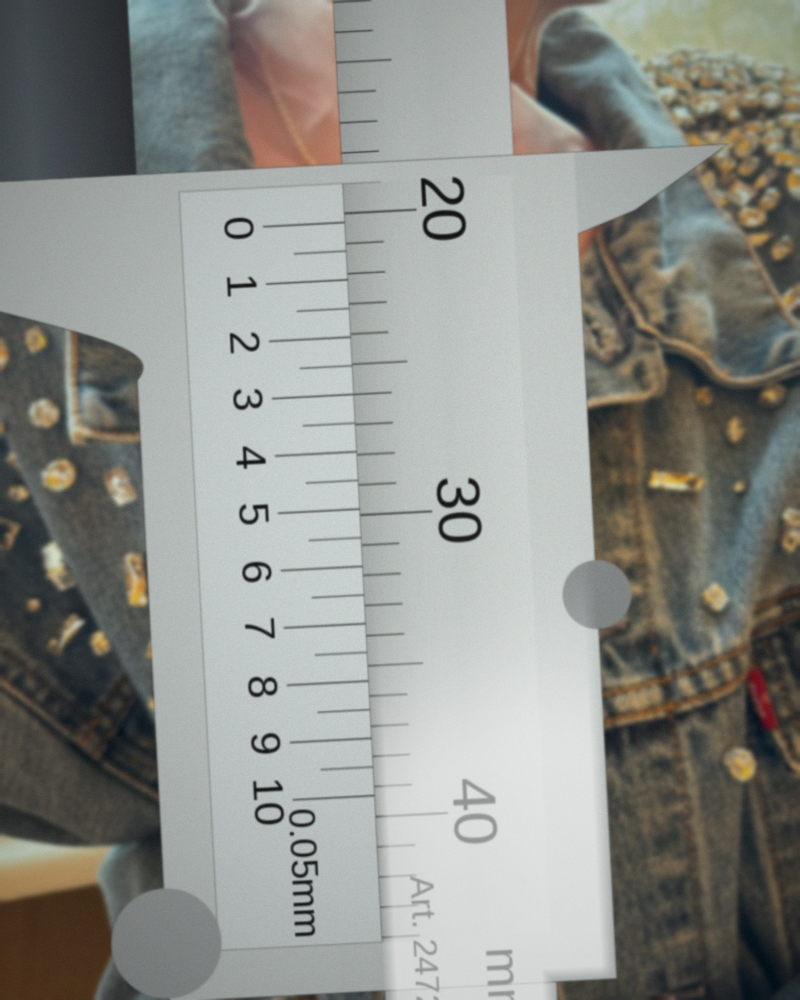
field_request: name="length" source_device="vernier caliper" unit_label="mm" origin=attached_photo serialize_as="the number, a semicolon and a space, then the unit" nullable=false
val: 20.30; mm
